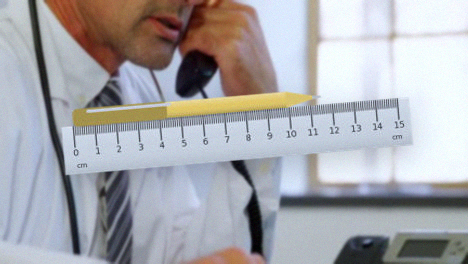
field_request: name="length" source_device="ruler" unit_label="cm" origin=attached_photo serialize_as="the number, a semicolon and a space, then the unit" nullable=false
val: 11.5; cm
